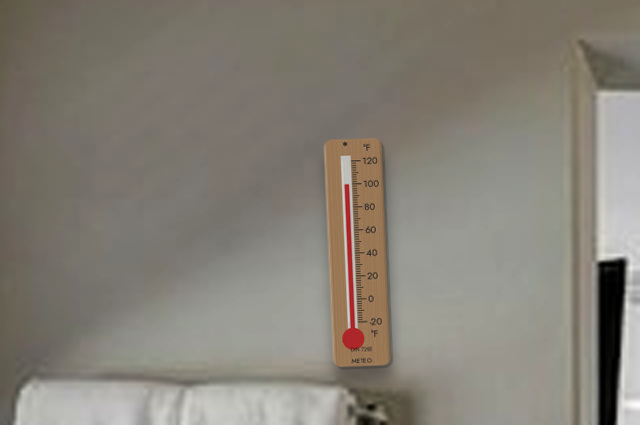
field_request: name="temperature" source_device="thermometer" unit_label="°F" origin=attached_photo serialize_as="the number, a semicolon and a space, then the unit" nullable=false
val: 100; °F
